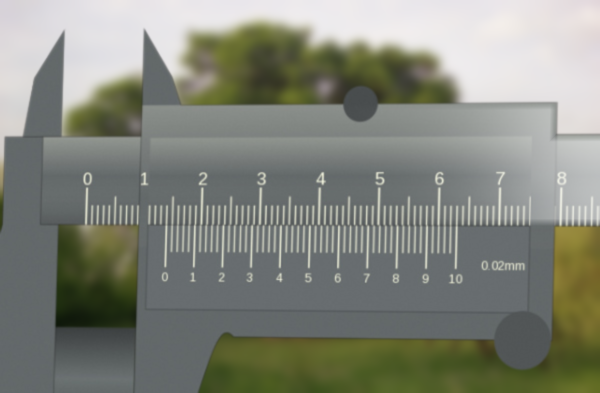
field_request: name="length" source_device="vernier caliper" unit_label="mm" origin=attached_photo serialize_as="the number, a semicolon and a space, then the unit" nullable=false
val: 14.0; mm
